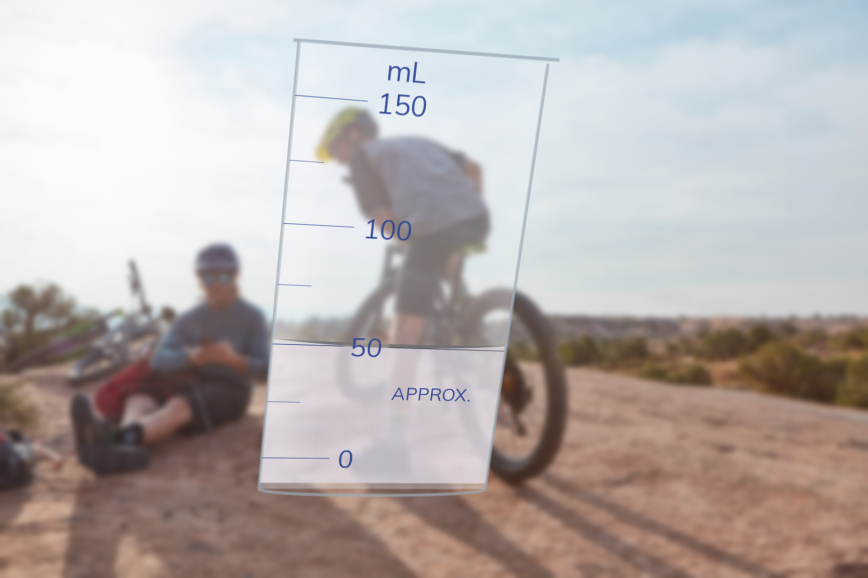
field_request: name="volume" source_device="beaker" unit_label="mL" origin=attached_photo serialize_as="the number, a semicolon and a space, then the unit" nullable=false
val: 50; mL
